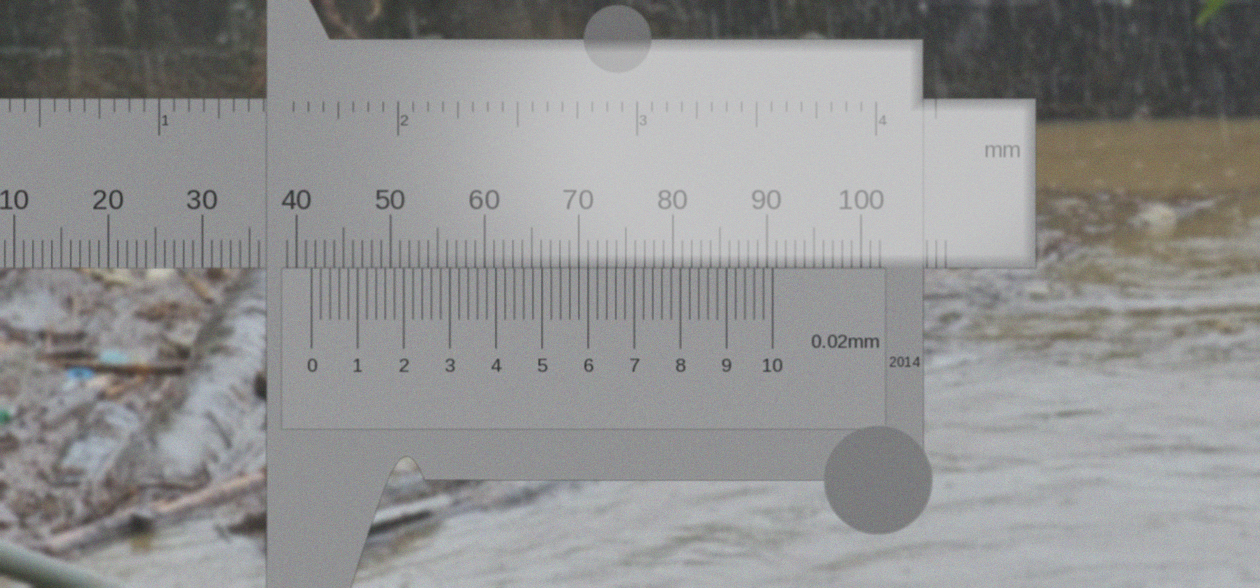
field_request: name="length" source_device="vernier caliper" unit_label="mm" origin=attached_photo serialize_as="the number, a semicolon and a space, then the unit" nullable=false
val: 41.6; mm
